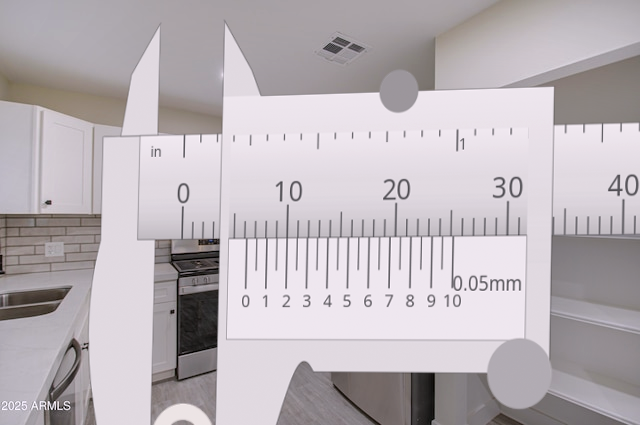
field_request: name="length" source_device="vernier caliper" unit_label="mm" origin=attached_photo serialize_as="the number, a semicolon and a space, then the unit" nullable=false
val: 6.2; mm
